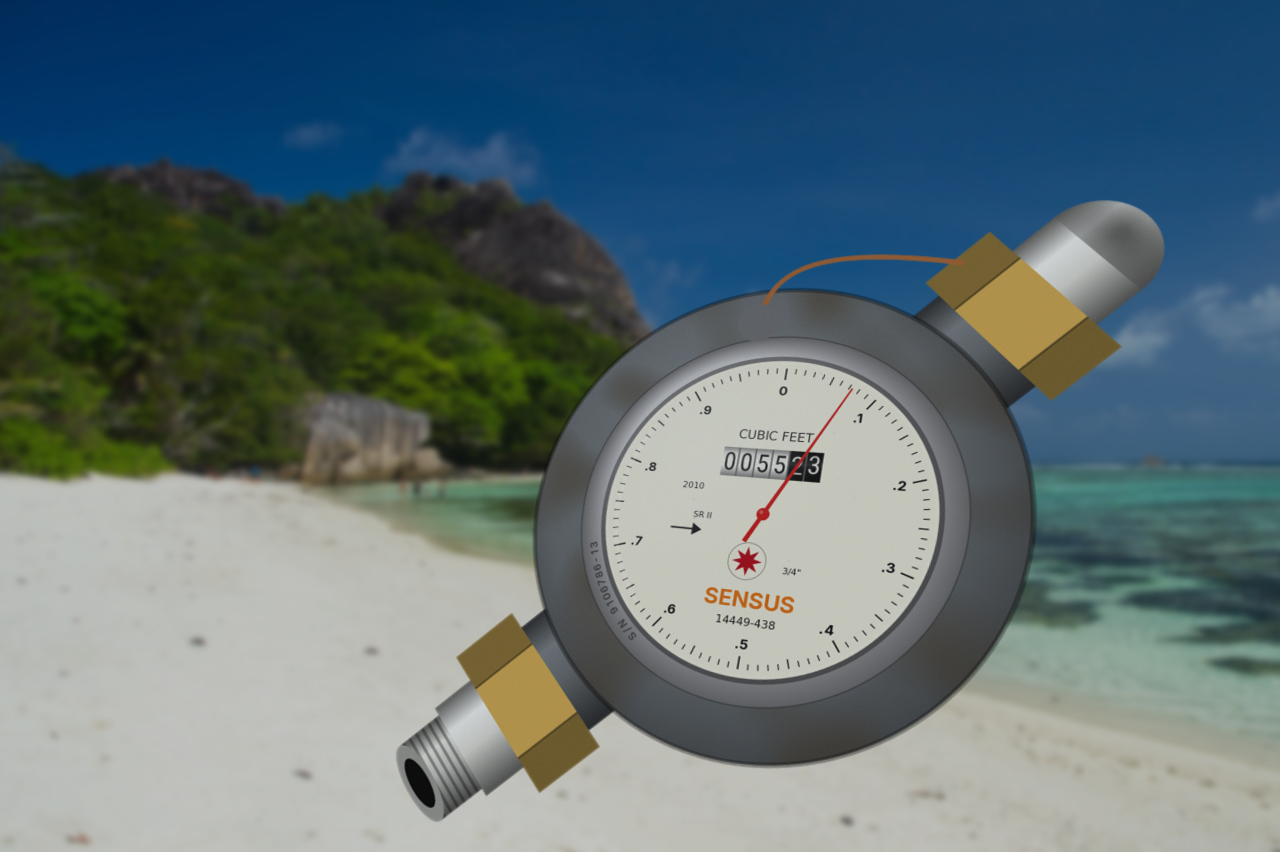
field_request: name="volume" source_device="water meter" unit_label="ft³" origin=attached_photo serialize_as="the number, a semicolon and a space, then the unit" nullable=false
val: 5523.07; ft³
